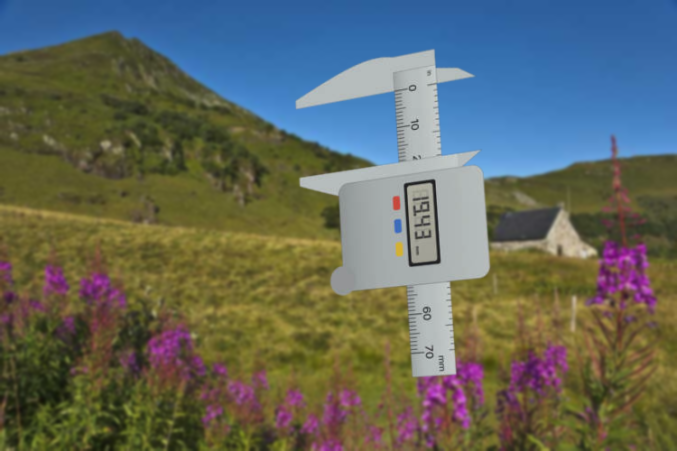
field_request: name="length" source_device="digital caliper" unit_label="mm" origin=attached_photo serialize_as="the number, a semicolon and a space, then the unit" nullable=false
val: 19.43; mm
